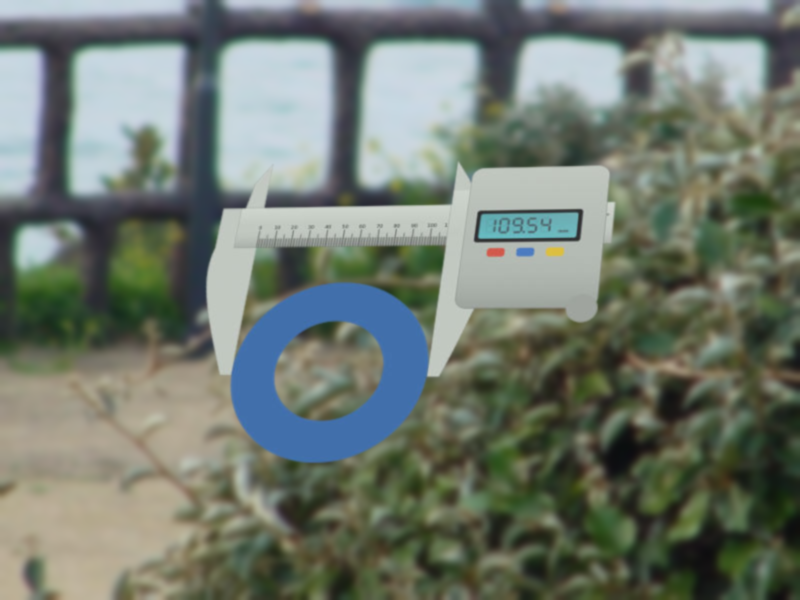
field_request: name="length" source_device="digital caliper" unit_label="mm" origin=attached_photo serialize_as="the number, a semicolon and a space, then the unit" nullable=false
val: 109.54; mm
